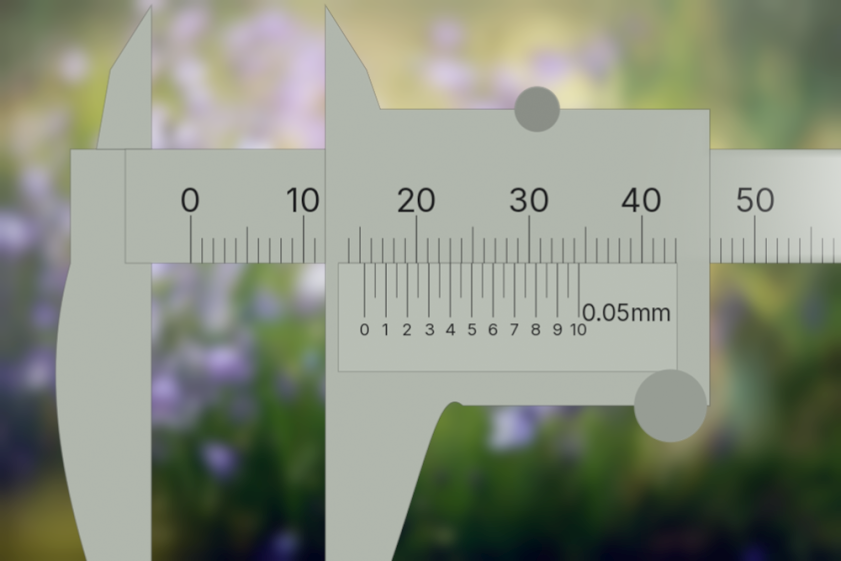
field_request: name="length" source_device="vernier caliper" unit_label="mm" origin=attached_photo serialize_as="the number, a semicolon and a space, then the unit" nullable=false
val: 15.4; mm
